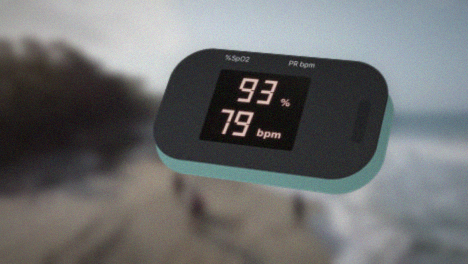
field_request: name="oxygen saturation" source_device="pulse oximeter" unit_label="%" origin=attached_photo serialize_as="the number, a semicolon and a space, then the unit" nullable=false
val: 93; %
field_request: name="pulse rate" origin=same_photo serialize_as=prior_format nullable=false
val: 79; bpm
